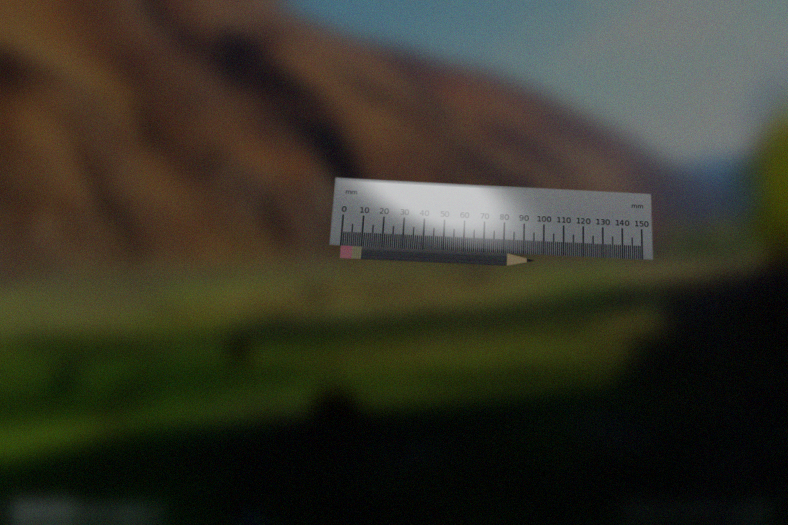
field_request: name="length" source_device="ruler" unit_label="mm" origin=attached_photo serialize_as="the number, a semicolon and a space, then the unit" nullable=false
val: 95; mm
